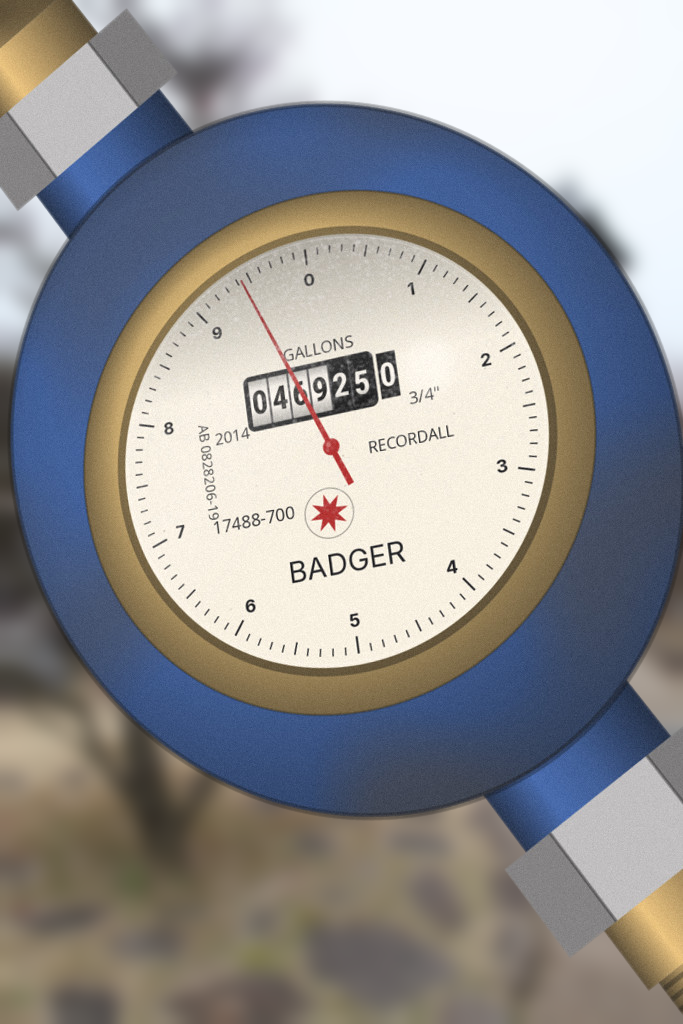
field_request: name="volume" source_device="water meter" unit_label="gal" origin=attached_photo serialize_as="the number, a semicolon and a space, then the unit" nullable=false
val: 469249.4; gal
